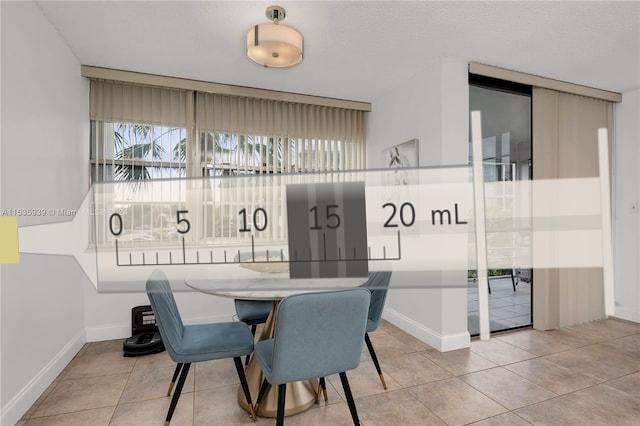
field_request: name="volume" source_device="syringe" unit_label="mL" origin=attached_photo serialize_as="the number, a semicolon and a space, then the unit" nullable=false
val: 12.5; mL
